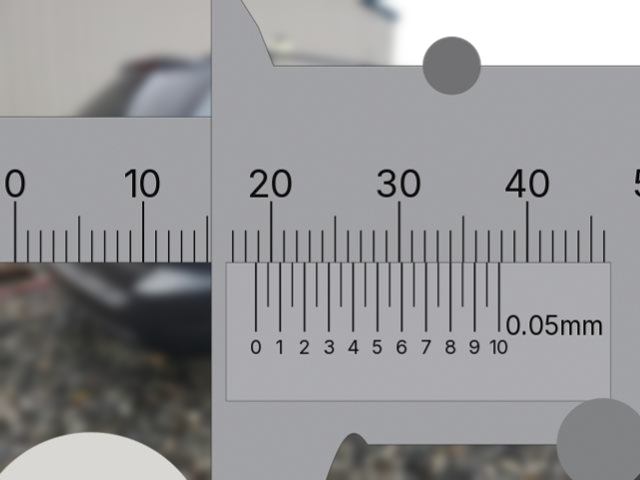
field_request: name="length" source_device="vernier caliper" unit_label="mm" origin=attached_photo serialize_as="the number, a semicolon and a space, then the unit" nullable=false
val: 18.8; mm
